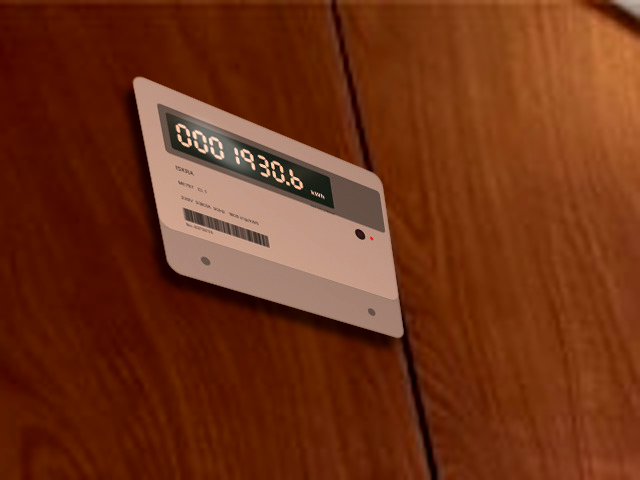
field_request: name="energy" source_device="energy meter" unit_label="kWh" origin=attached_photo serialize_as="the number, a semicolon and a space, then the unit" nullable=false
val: 1930.6; kWh
